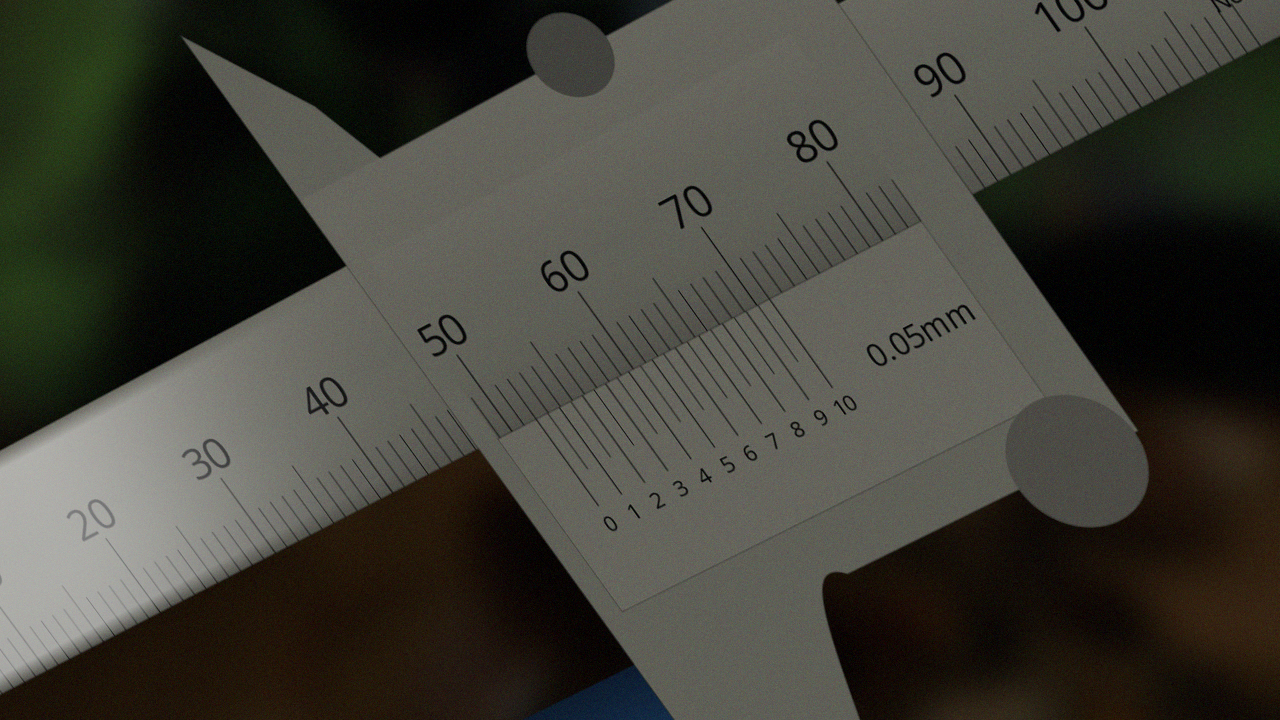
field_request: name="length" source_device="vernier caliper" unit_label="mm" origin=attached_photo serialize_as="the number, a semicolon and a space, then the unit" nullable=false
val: 52.0; mm
